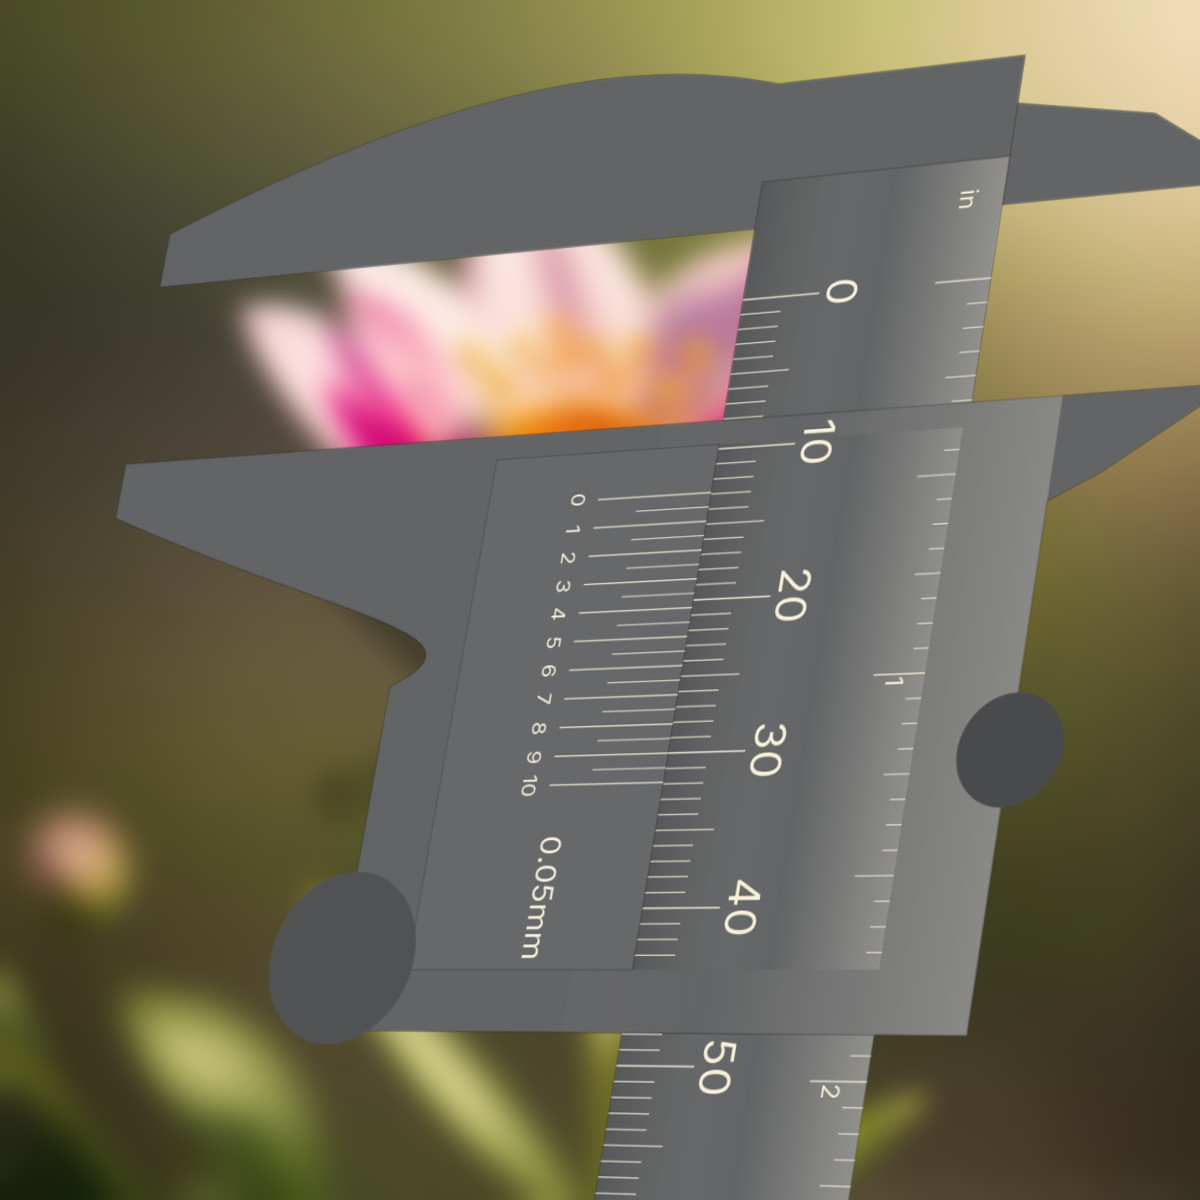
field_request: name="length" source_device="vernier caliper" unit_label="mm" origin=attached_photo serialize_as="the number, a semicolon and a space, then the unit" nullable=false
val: 12.9; mm
